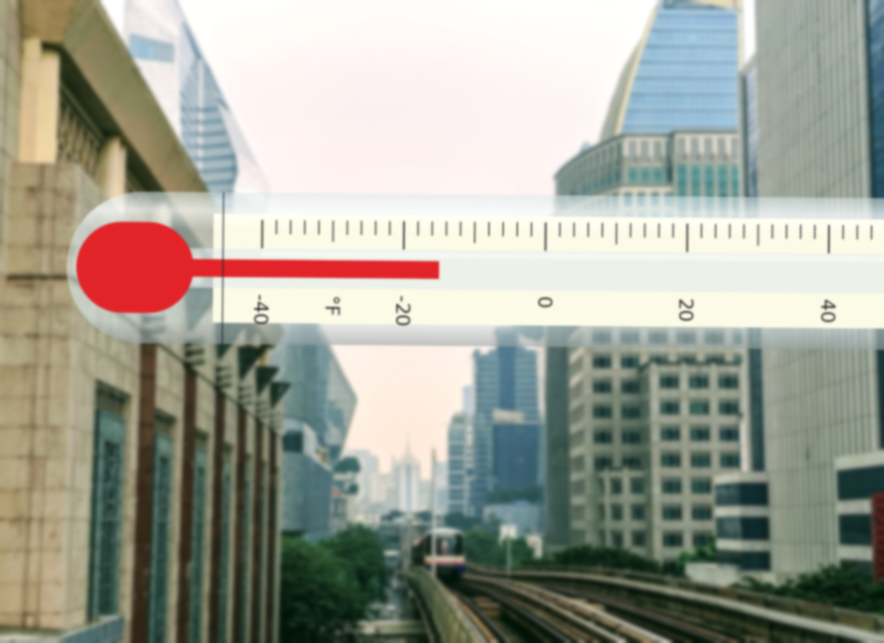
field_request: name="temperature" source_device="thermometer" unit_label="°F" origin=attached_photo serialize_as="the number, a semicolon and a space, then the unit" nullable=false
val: -15; °F
